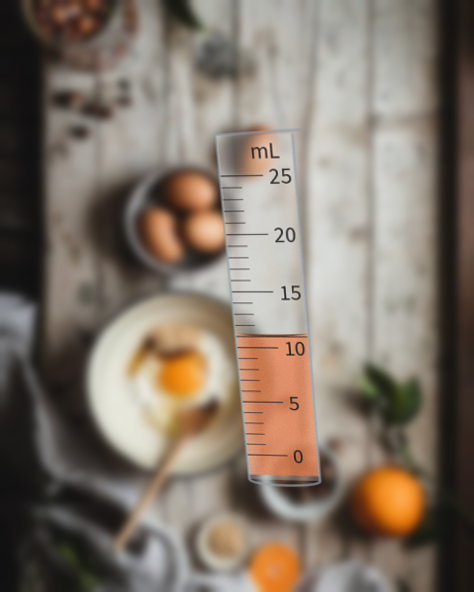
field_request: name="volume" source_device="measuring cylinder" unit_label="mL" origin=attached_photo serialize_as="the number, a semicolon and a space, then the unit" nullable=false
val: 11; mL
